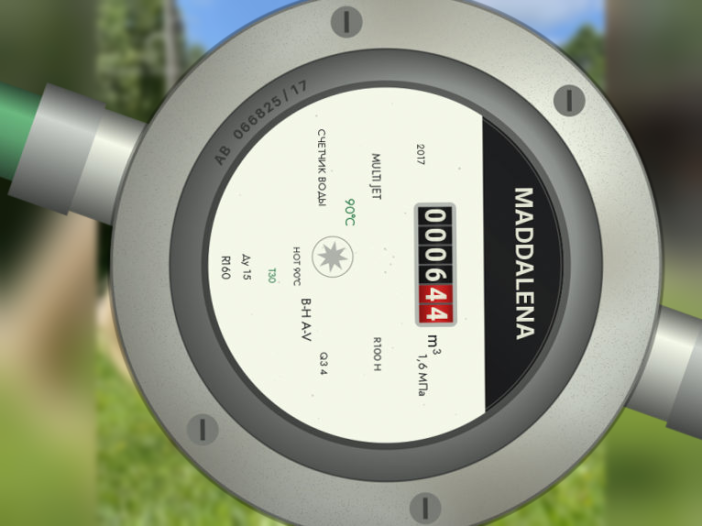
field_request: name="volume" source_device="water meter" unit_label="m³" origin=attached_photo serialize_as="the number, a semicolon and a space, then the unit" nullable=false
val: 6.44; m³
